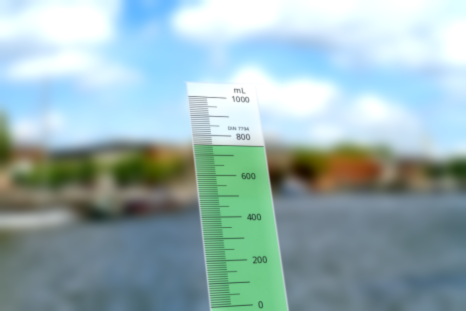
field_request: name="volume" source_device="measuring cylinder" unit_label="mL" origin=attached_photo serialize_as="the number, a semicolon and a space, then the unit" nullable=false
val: 750; mL
